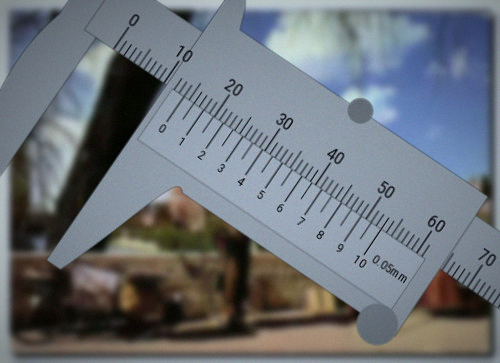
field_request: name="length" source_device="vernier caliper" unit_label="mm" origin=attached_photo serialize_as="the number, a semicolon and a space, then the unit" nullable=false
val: 14.0; mm
